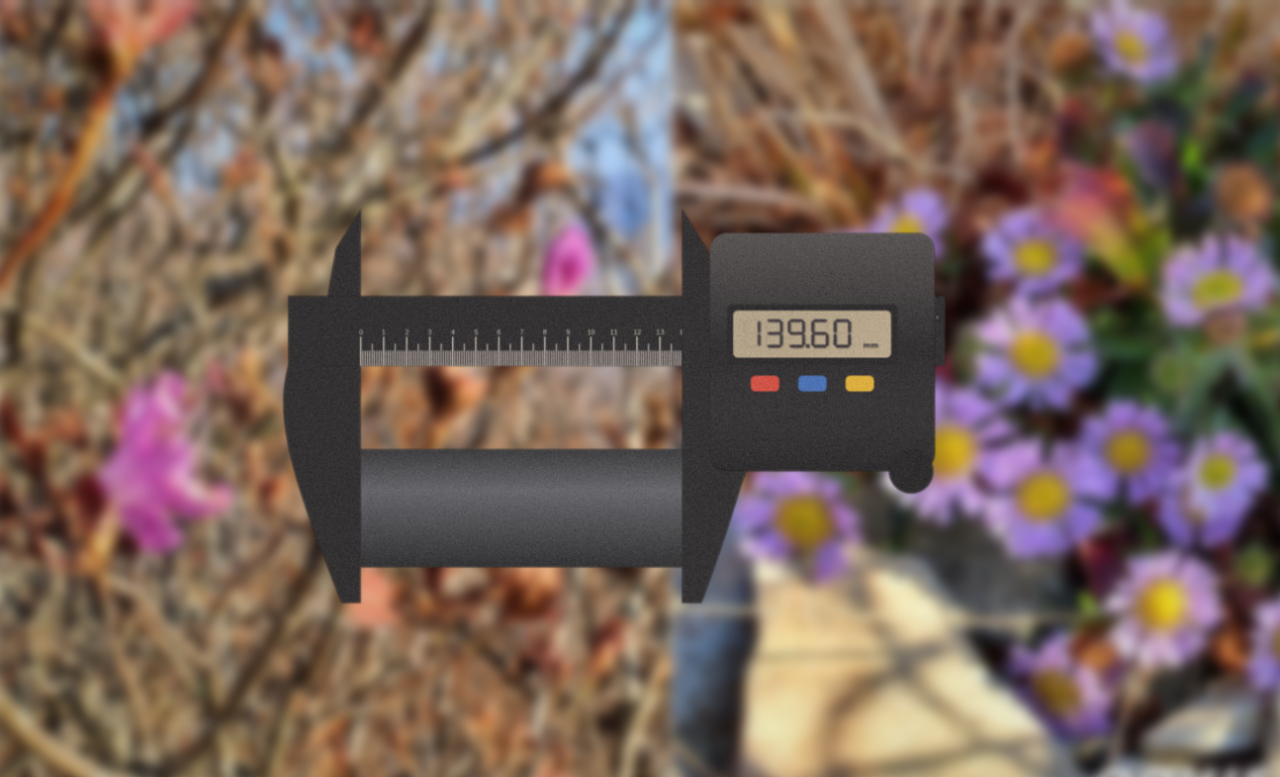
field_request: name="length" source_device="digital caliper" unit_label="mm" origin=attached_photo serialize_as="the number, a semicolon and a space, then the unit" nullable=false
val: 139.60; mm
